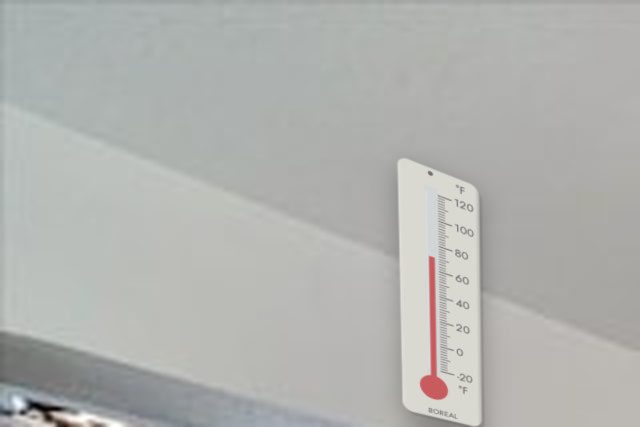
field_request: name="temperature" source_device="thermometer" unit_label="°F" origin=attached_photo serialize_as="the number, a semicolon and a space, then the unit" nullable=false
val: 70; °F
